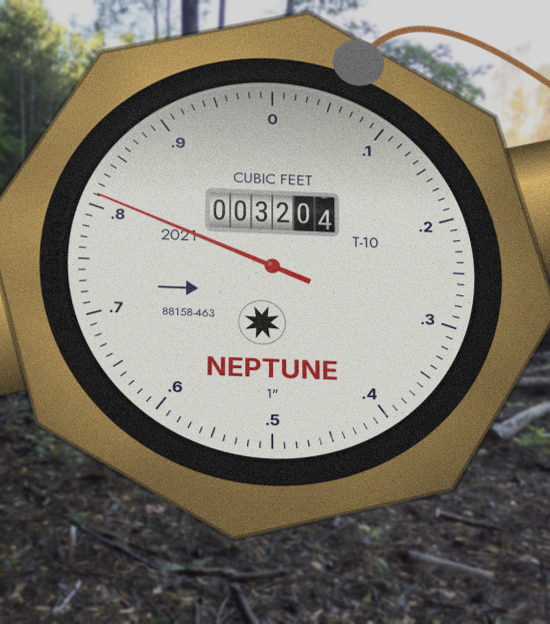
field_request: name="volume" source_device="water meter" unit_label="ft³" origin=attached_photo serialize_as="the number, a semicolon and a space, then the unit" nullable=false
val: 3203.81; ft³
